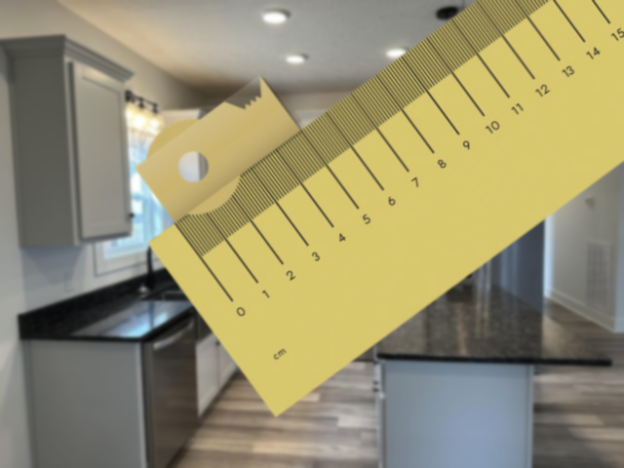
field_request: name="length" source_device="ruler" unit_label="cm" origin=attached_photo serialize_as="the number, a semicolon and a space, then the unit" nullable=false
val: 5; cm
